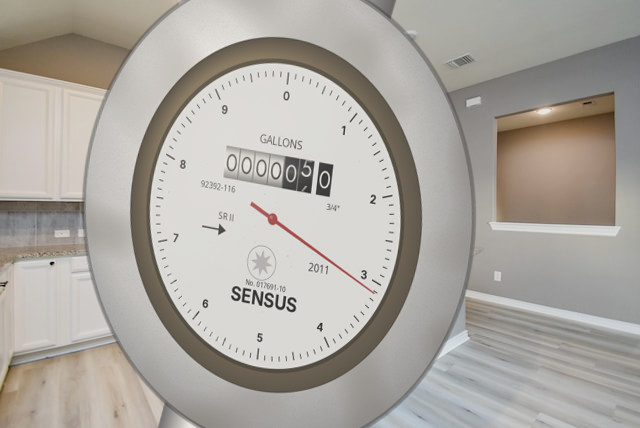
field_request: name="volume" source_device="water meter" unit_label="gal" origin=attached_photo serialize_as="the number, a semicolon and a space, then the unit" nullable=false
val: 53.1; gal
